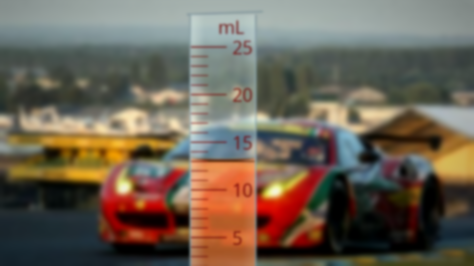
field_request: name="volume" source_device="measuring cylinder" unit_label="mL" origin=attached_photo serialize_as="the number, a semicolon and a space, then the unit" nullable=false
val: 13; mL
